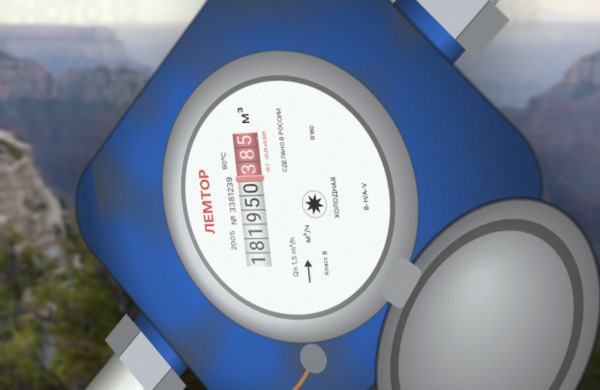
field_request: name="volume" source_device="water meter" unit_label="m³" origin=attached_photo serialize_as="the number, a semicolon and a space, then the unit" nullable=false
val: 181950.385; m³
